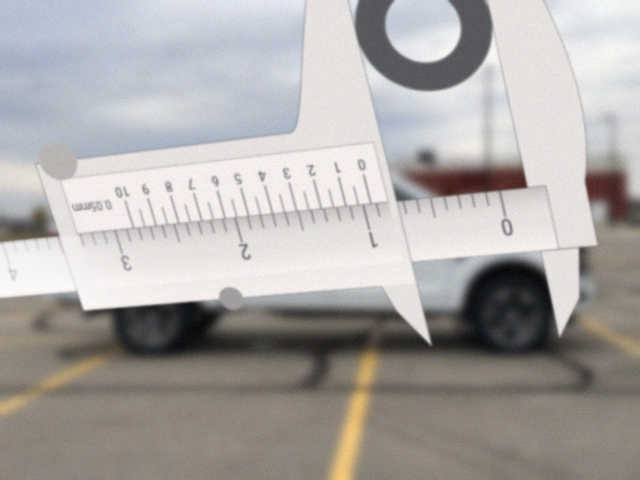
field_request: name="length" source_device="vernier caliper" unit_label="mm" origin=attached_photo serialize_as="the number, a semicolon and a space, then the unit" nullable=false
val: 9.4; mm
